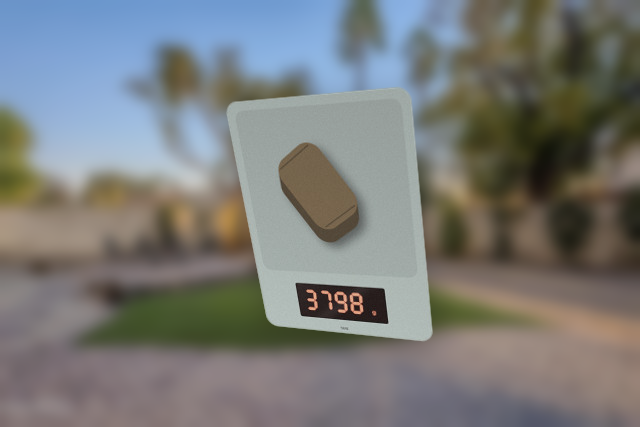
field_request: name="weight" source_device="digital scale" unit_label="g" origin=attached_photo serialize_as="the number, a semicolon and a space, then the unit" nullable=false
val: 3798; g
